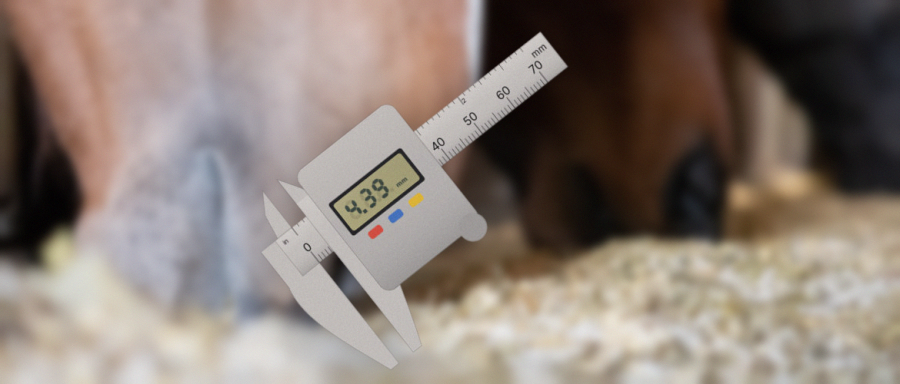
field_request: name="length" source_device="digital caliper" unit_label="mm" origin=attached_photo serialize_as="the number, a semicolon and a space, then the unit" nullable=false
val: 4.39; mm
